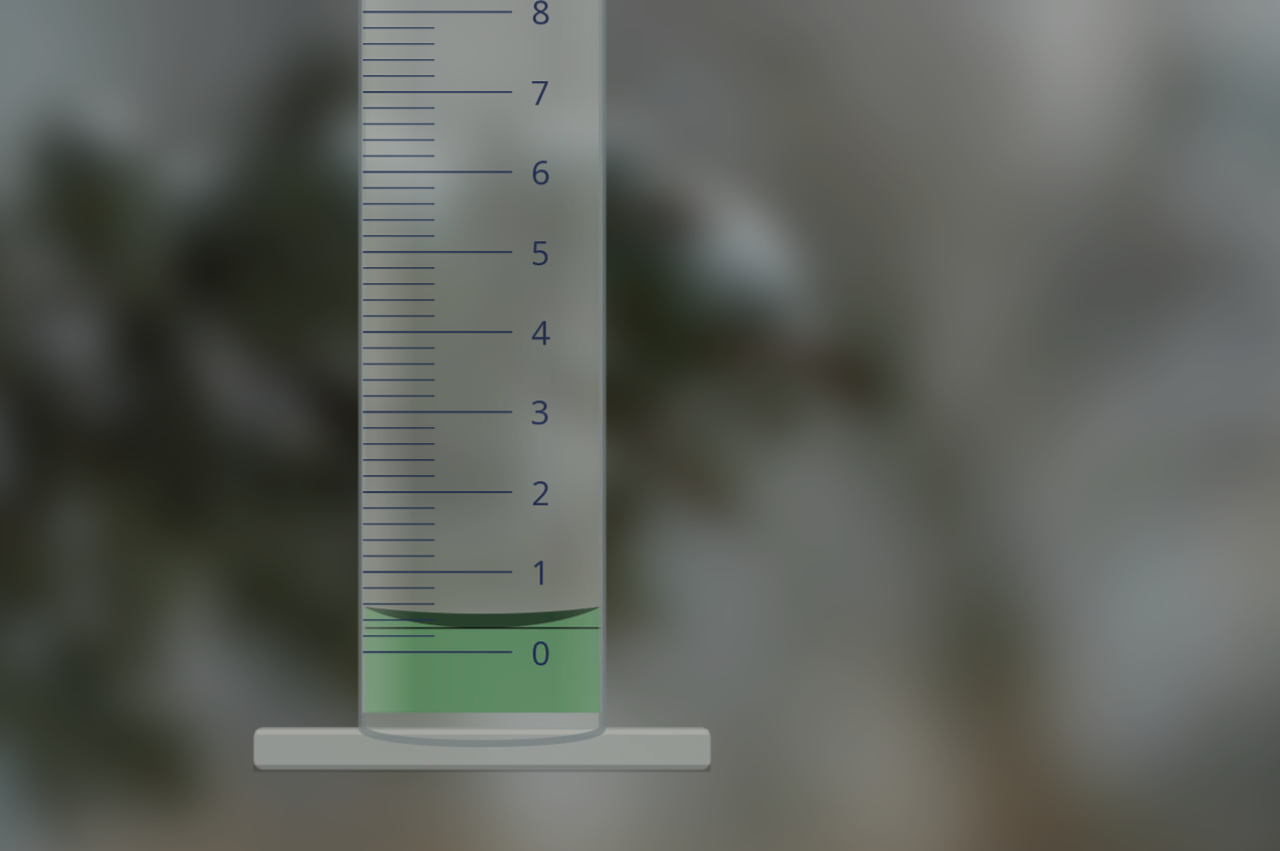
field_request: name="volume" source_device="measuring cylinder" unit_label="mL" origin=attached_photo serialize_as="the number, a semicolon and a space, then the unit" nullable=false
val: 0.3; mL
